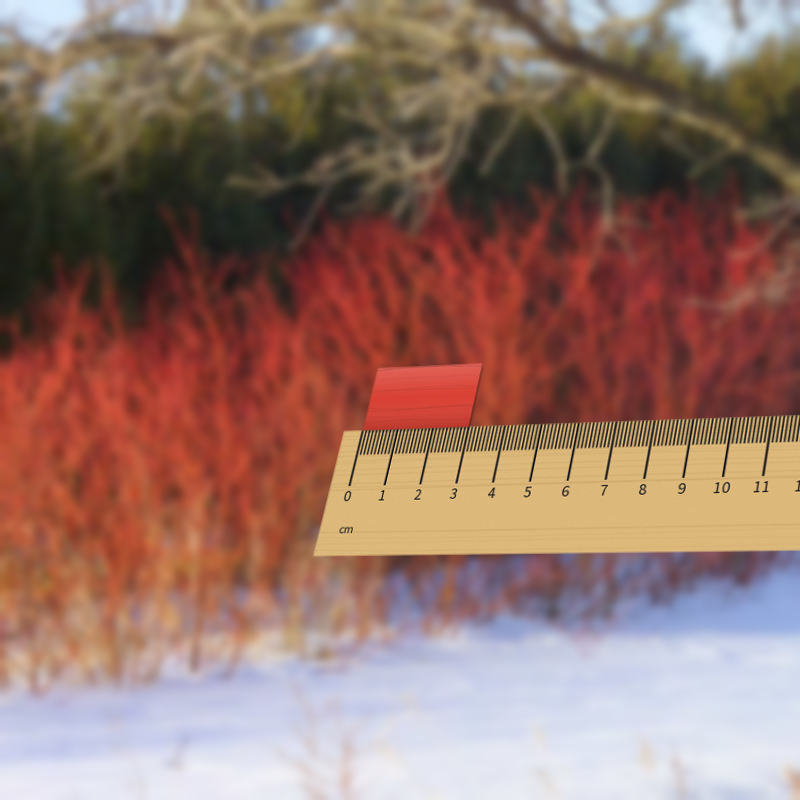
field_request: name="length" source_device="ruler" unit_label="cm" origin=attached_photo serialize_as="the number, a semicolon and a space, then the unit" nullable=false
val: 3; cm
